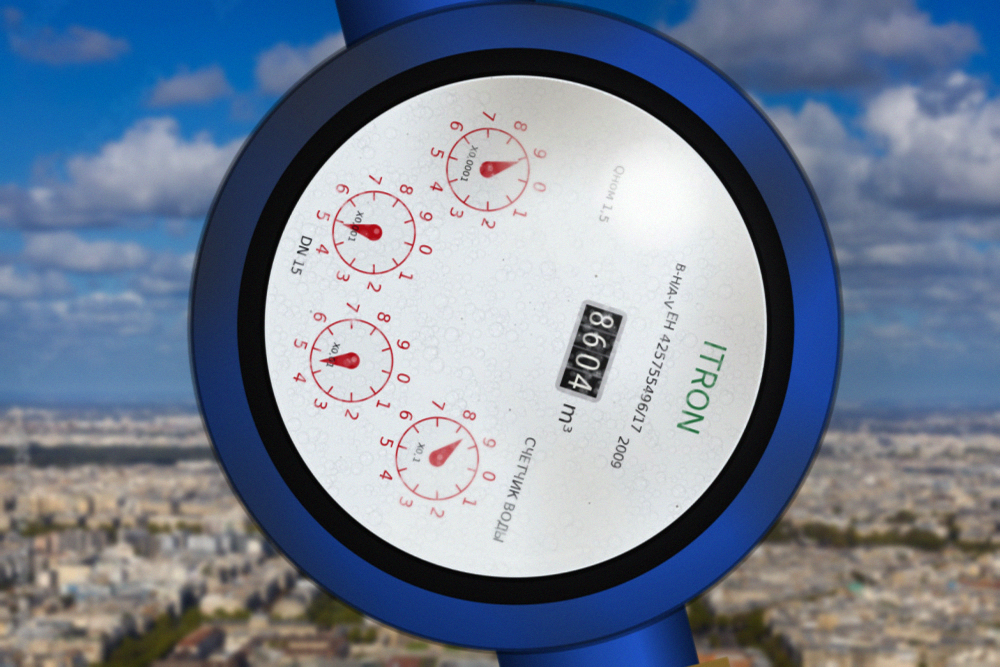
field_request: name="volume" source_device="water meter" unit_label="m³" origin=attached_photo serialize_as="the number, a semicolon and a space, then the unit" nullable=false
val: 8604.8449; m³
